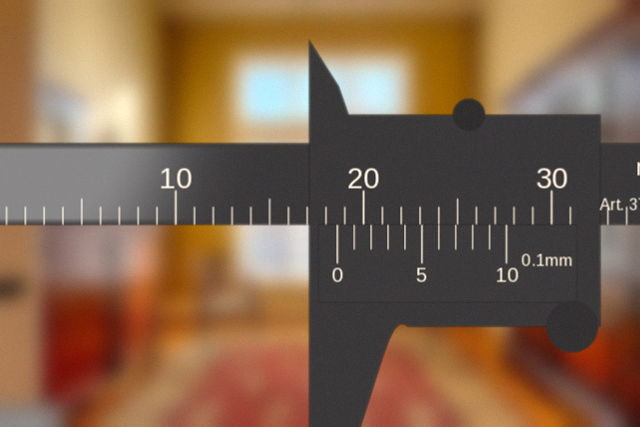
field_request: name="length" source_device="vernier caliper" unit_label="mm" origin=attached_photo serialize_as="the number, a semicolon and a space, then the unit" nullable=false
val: 18.6; mm
